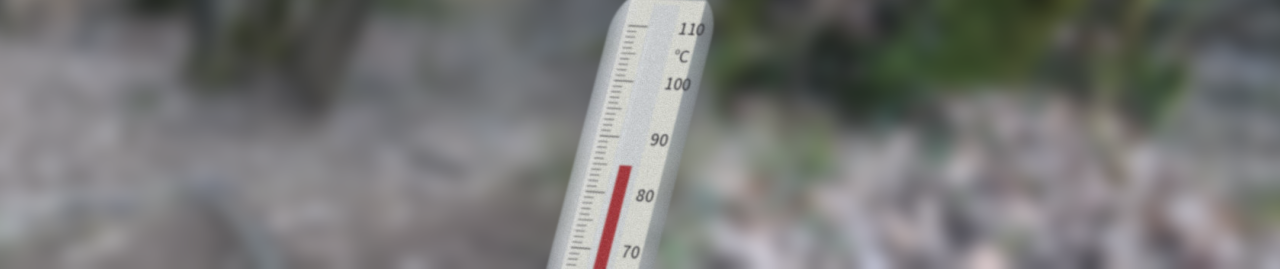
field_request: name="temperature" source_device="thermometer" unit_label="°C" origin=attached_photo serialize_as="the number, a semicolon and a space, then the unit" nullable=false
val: 85; °C
